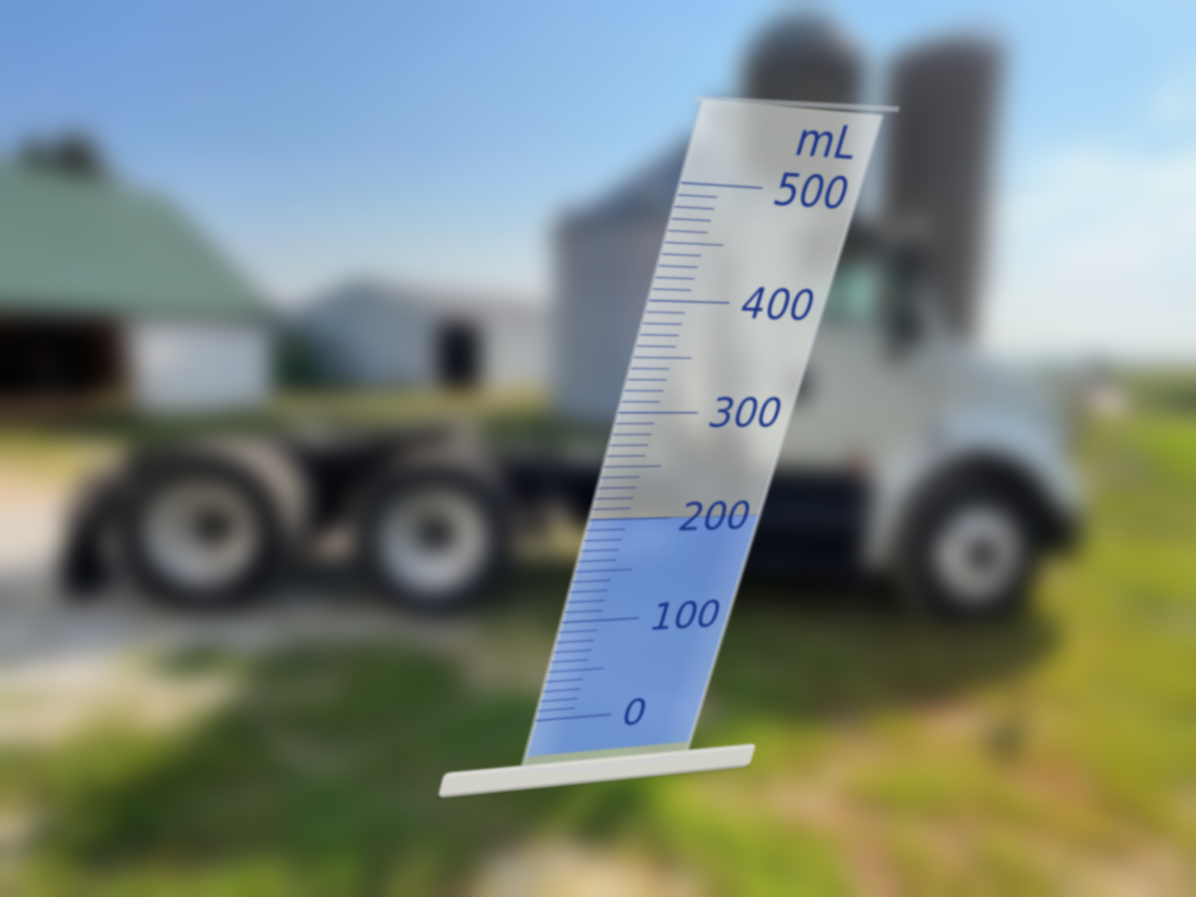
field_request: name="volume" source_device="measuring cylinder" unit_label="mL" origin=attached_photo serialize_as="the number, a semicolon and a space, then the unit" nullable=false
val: 200; mL
